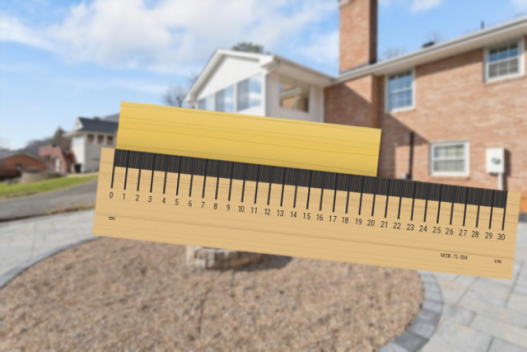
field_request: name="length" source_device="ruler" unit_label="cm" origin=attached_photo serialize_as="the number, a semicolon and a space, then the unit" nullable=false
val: 20; cm
